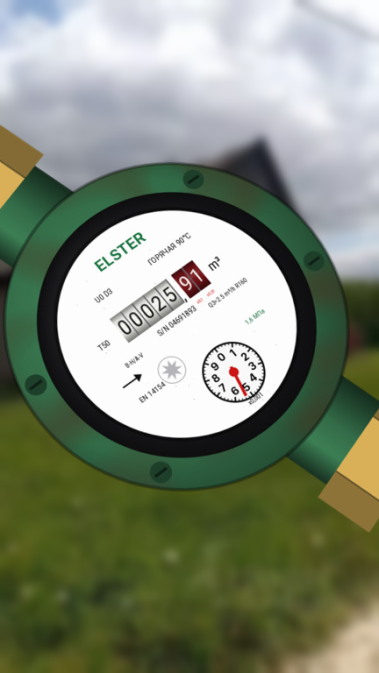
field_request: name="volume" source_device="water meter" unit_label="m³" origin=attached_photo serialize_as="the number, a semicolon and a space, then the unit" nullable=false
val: 25.915; m³
